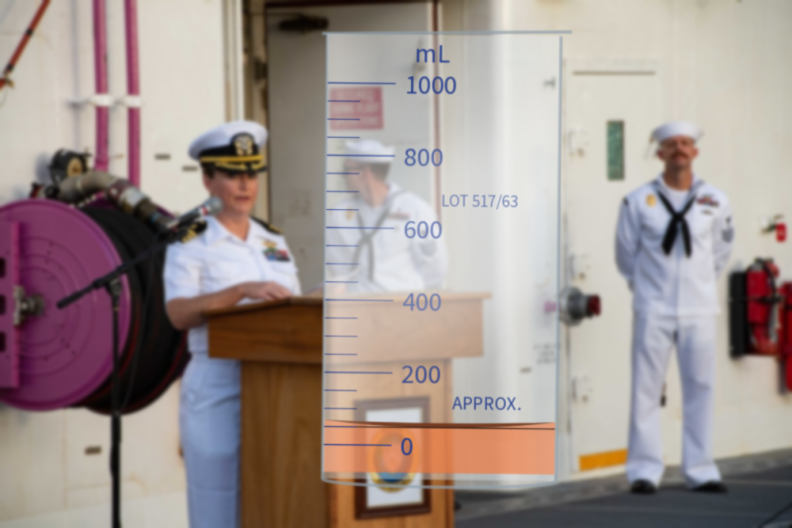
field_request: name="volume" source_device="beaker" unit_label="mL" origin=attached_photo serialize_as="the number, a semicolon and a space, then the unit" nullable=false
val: 50; mL
